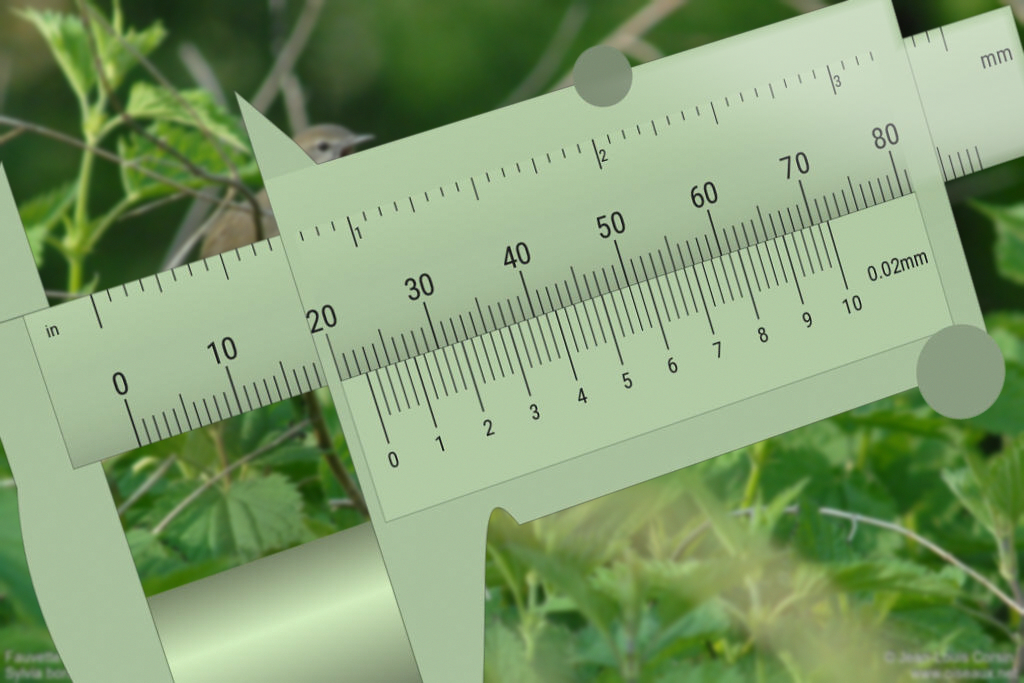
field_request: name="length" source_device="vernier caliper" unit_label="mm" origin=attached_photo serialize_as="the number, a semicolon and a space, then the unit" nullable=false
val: 22.6; mm
